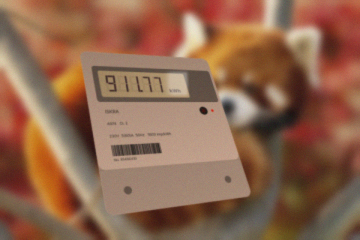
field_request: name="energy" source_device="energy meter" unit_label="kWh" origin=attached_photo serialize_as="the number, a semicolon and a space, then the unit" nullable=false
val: 911.77; kWh
